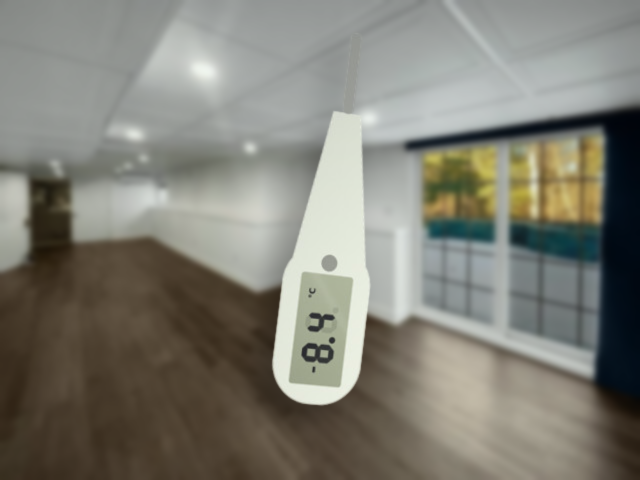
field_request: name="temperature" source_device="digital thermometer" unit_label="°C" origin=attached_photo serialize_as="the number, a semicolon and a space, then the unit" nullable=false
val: -8.4; °C
